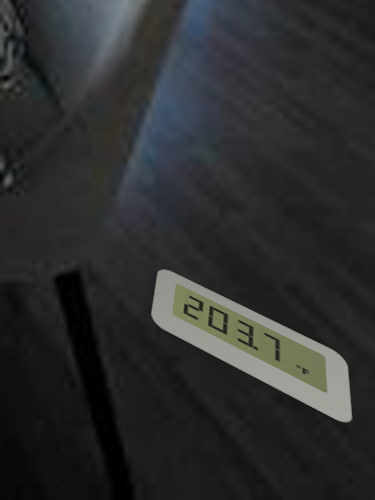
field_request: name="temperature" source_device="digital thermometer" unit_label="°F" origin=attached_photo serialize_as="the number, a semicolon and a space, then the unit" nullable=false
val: 203.7; °F
